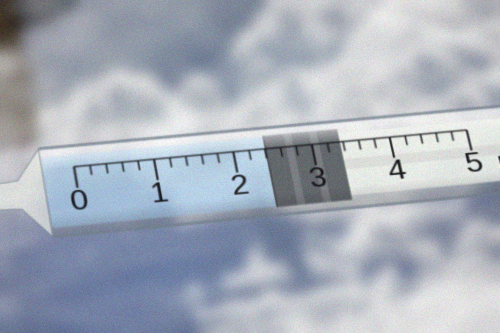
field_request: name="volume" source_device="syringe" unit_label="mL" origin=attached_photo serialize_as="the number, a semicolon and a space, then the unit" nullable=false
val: 2.4; mL
